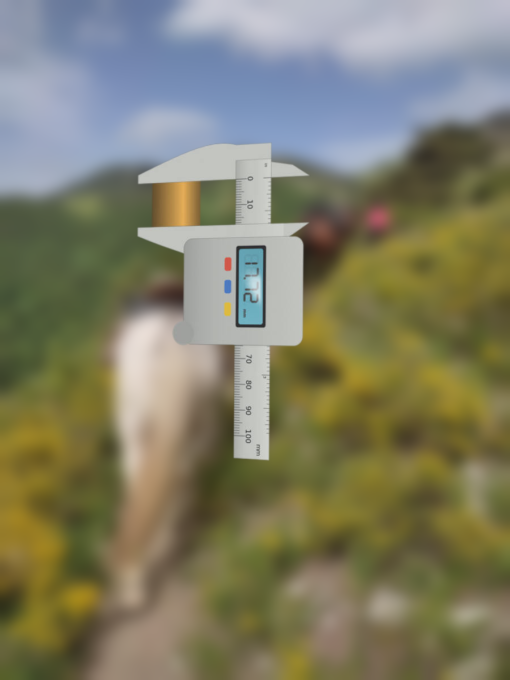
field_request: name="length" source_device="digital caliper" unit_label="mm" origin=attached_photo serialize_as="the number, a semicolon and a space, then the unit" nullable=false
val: 17.72; mm
